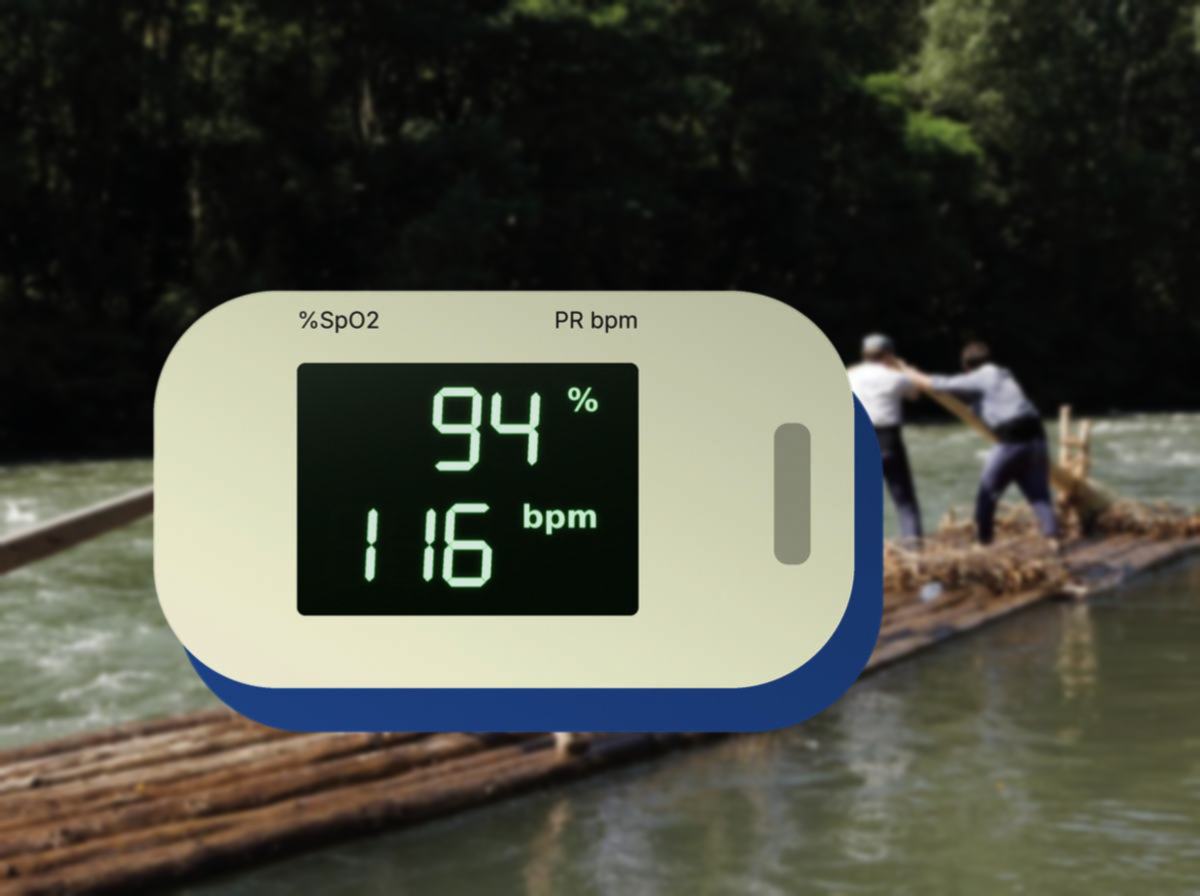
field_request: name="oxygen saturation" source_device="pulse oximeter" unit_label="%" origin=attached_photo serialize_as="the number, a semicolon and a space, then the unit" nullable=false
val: 94; %
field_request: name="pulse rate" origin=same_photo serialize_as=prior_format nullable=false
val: 116; bpm
